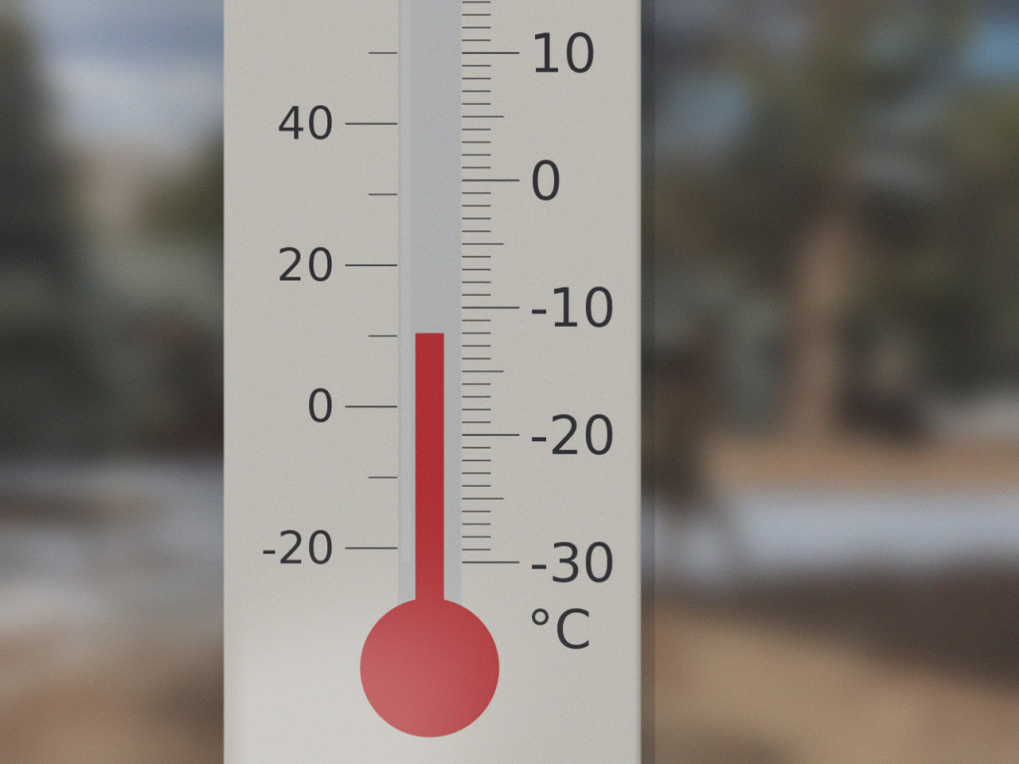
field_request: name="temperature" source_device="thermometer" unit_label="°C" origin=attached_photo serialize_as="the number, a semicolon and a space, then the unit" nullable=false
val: -12; °C
